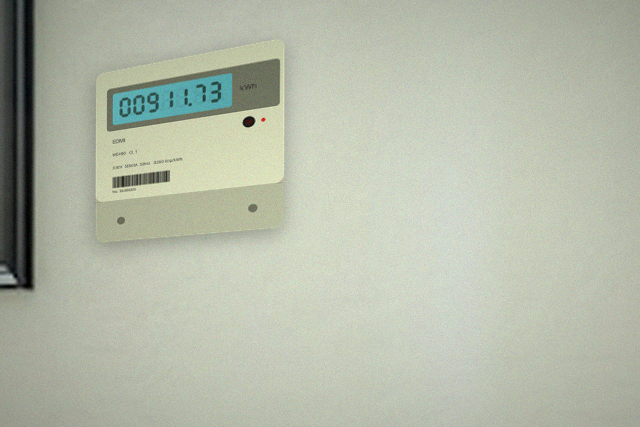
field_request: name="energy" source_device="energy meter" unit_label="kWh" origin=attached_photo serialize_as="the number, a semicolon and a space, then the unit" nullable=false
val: 911.73; kWh
